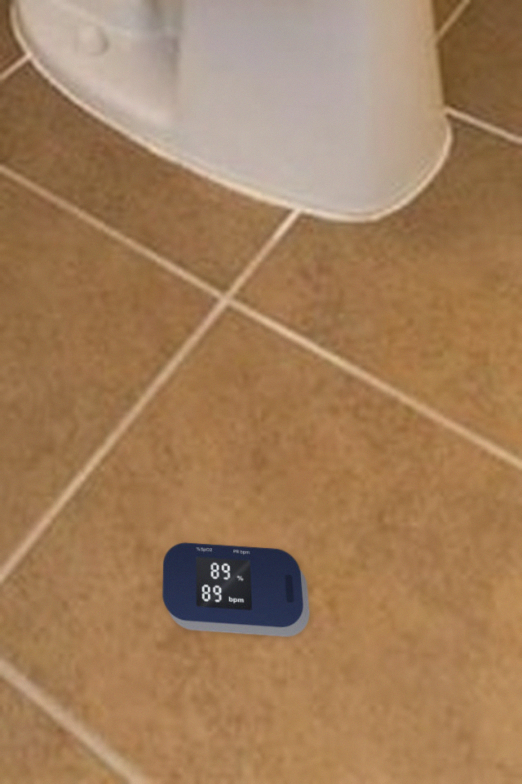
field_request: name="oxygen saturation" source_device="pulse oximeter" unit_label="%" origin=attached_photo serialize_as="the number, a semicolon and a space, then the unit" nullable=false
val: 89; %
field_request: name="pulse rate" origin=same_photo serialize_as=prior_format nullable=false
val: 89; bpm
